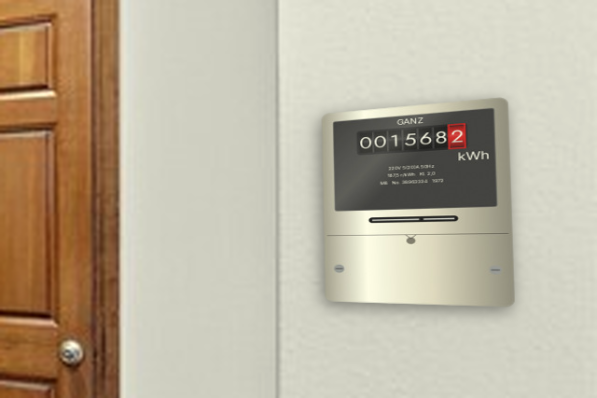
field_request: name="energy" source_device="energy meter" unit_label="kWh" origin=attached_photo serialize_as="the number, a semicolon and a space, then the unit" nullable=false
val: 1568.2; kWh
